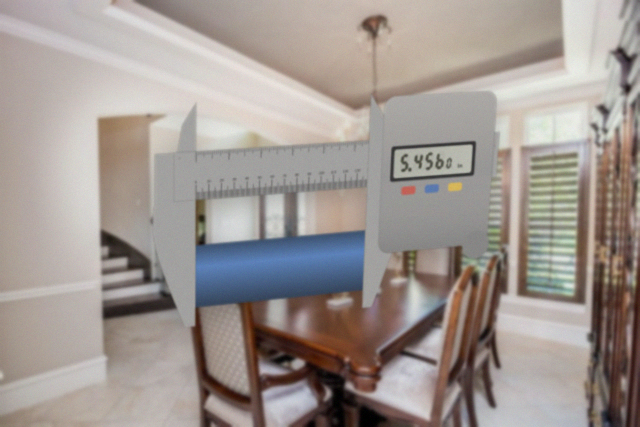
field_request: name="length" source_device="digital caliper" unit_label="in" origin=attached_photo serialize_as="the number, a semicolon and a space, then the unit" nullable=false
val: 5.4560; in
